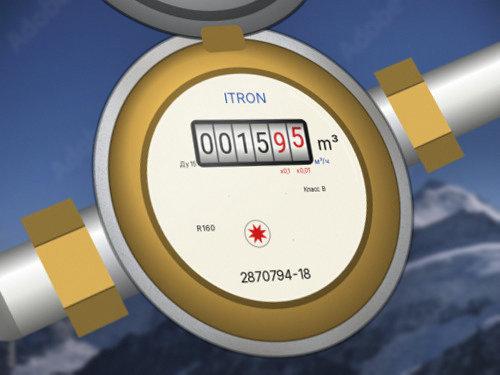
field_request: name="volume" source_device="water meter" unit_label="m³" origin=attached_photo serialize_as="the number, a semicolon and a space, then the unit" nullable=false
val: 15.95; m³
